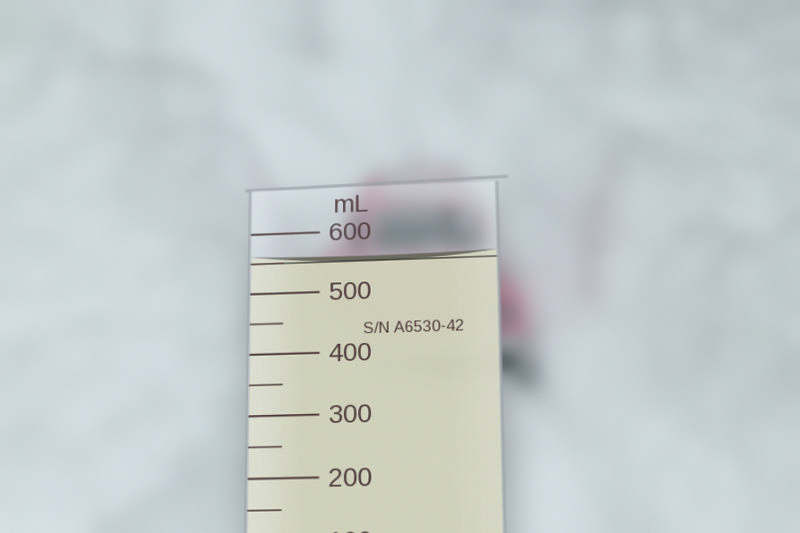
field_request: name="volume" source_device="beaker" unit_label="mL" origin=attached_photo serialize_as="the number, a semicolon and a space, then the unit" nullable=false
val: 550; mL
